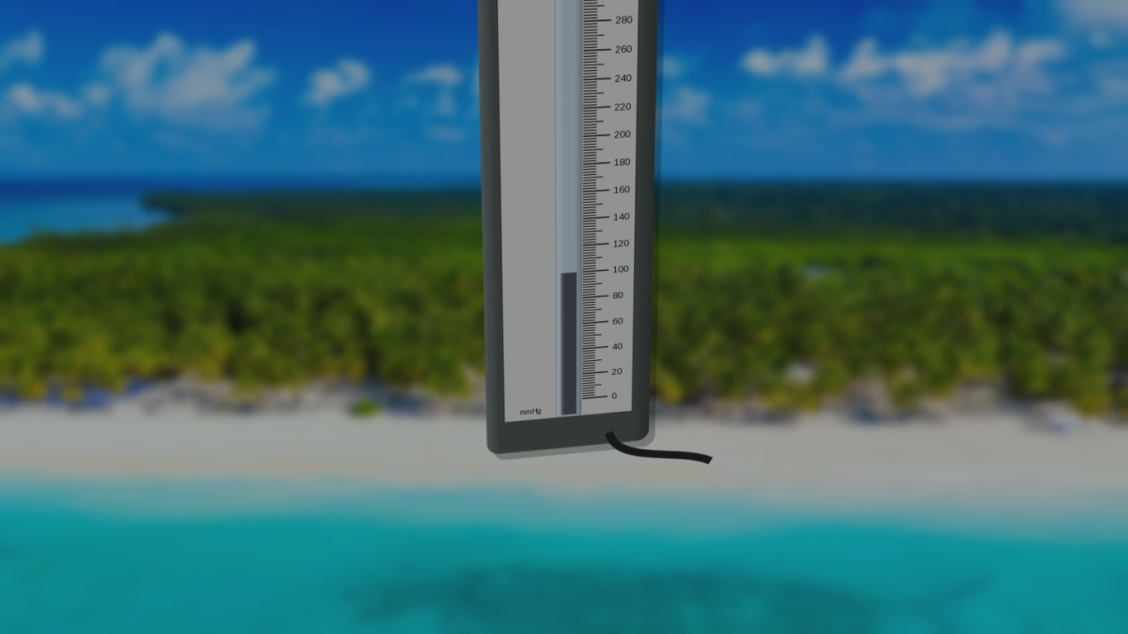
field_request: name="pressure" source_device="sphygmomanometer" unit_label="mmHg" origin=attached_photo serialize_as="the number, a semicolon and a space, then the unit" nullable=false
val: 100; mmHg
